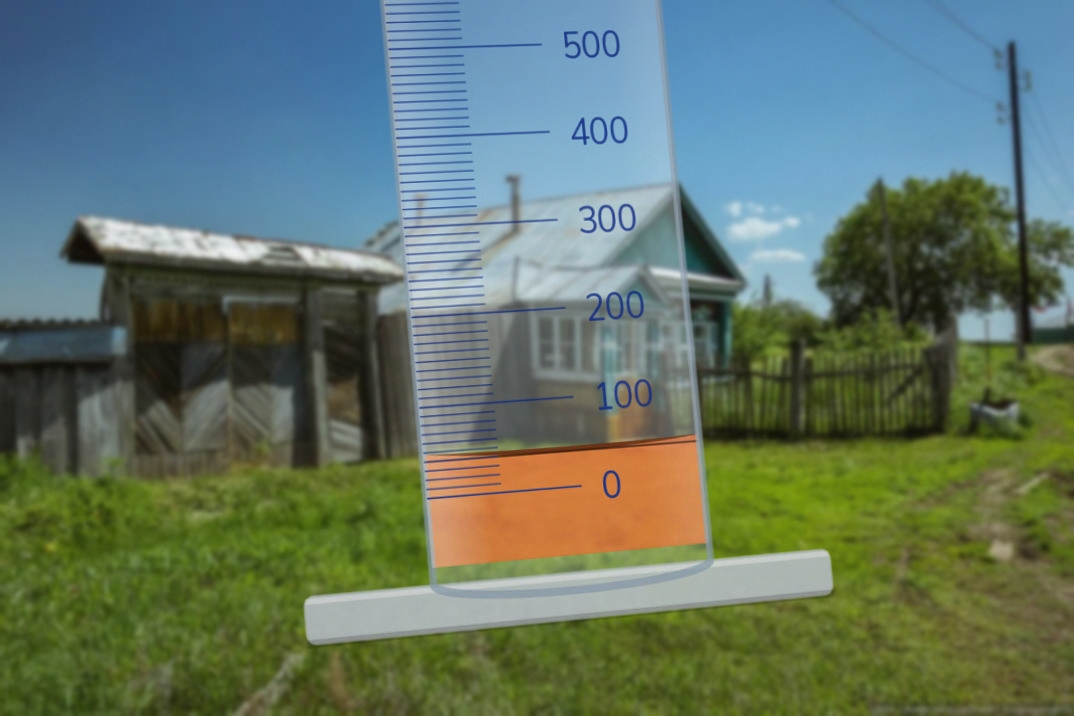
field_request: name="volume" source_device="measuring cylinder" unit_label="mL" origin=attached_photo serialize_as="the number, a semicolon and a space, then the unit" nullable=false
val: 40; mL
